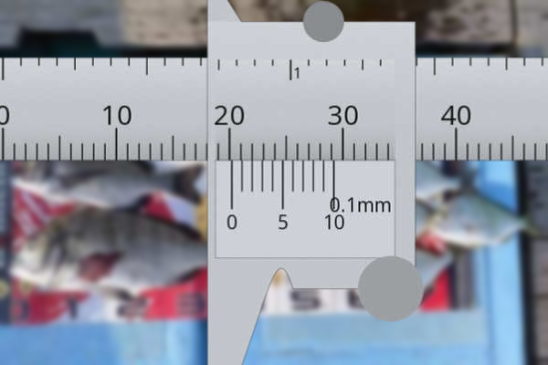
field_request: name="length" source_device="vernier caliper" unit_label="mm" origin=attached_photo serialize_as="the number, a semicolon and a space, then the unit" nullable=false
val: 20.2; mm
